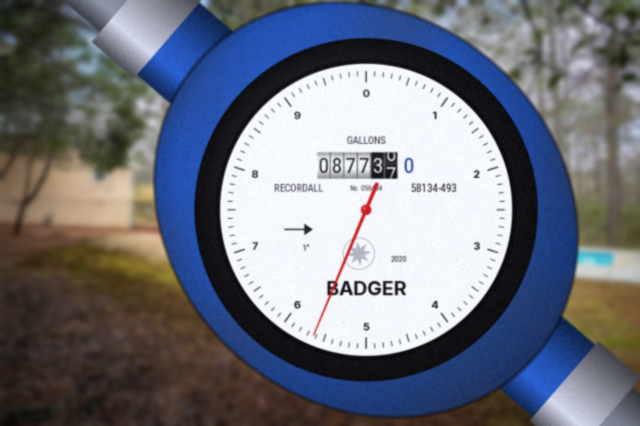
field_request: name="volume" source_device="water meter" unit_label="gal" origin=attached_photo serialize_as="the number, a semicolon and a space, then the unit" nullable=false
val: 877365.6; gal
